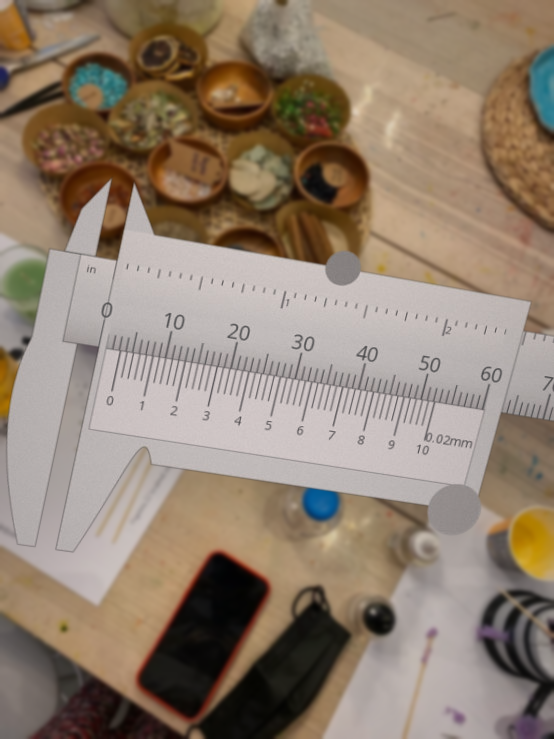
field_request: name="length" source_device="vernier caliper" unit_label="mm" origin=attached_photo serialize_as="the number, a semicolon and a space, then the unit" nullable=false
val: 3.2; mm
